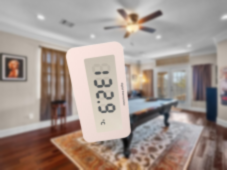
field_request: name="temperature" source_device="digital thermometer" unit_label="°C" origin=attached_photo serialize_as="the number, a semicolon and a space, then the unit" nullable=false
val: 132.9; °C
